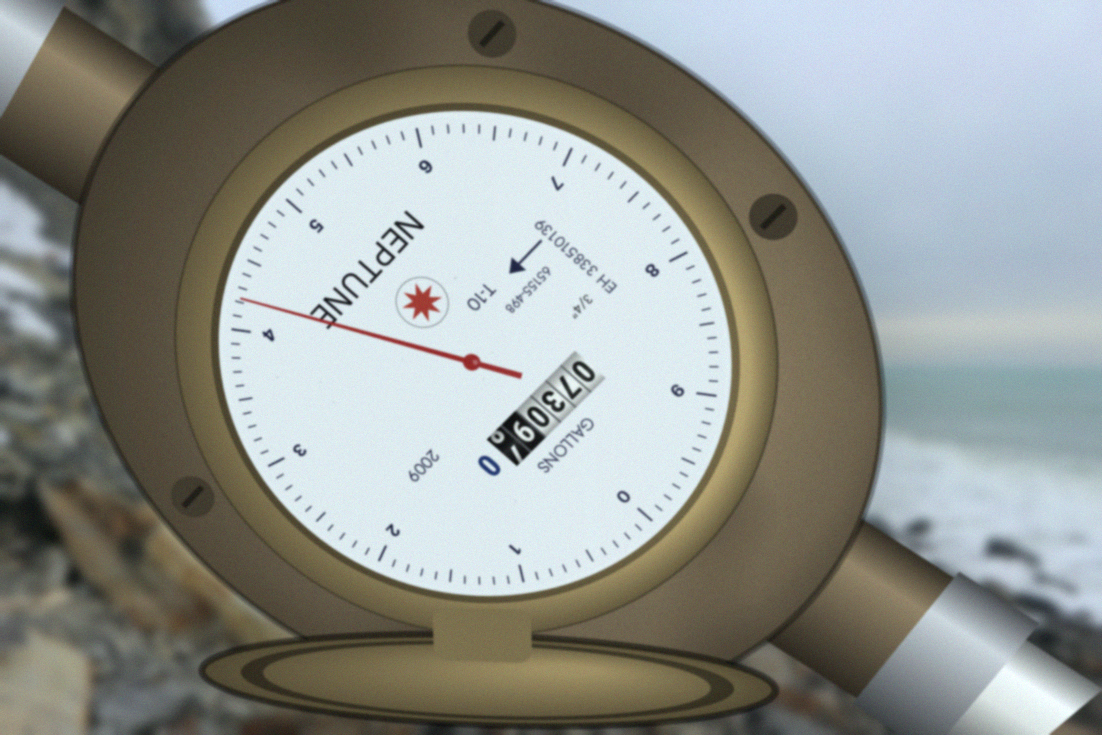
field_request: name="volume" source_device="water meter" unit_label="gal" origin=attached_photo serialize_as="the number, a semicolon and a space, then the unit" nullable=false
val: 730974.2; gal
